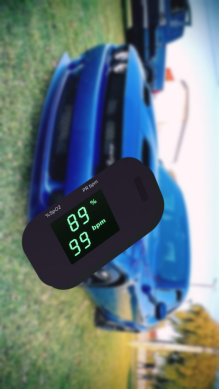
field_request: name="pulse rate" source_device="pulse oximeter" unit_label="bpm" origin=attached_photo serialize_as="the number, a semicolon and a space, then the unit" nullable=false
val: 99; bpm
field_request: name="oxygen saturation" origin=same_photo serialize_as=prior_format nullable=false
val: 89; %
